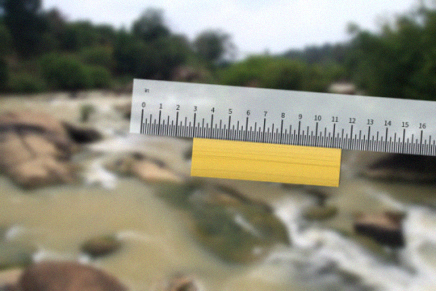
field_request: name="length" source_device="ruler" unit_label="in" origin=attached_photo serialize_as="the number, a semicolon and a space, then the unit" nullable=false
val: 8.5; in
